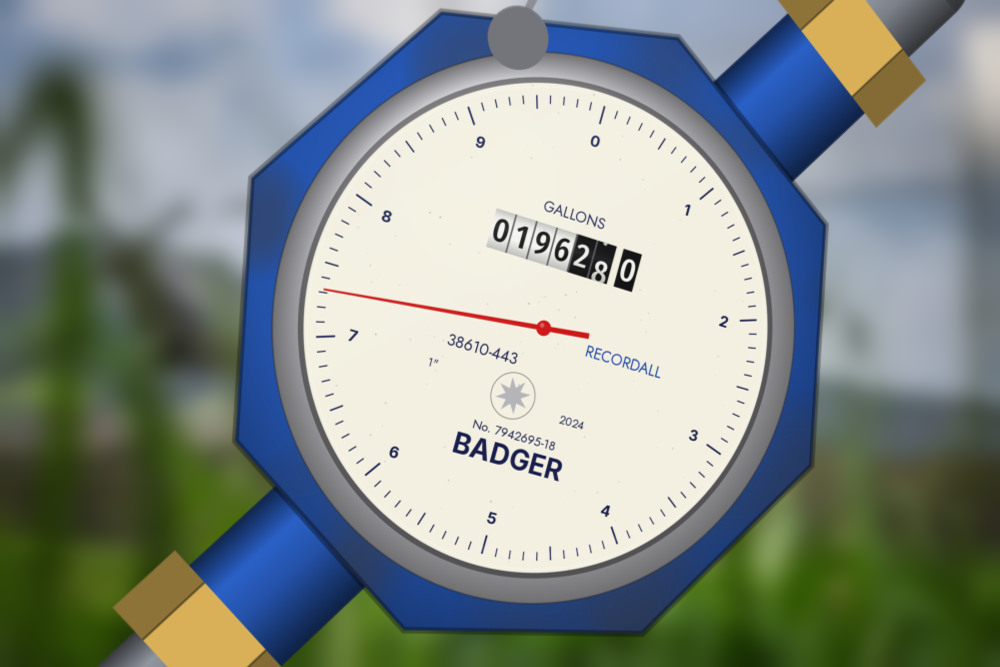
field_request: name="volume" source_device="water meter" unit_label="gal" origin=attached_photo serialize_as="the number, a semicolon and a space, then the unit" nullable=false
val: 196277.3; gal
